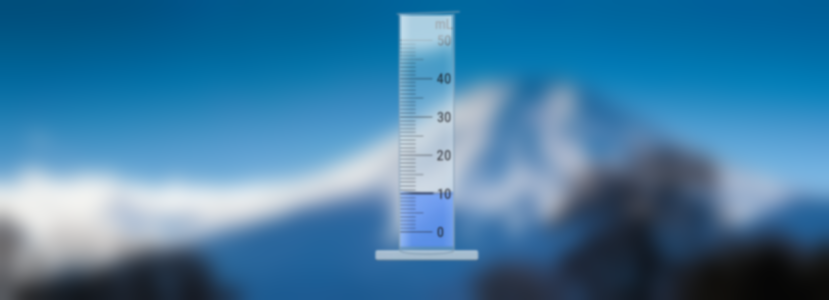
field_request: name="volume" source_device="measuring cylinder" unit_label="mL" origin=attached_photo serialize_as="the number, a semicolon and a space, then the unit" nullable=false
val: 10; mL
